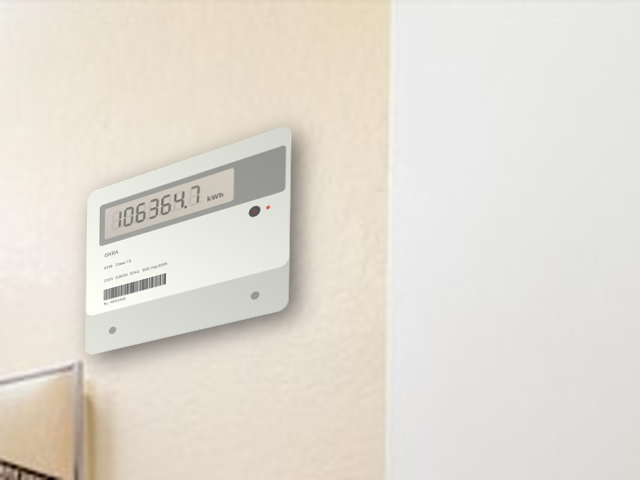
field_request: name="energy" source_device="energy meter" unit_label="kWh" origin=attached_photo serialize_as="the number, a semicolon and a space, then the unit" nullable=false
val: 106364.7; kWh
